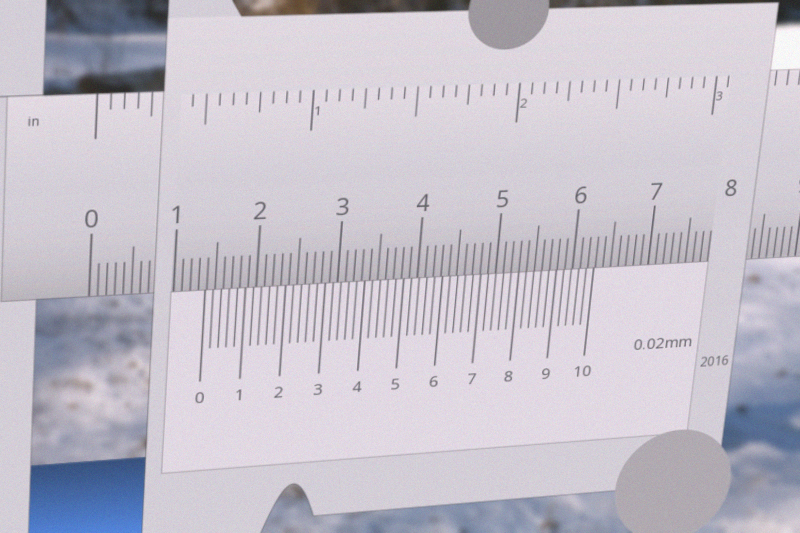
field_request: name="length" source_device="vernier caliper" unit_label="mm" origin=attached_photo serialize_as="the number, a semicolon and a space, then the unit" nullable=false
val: 13.8; mm
